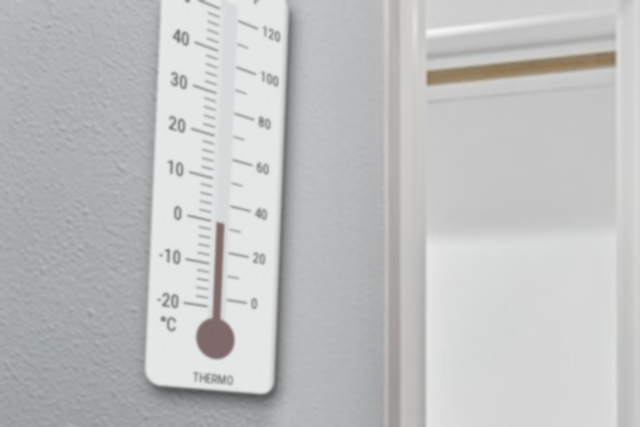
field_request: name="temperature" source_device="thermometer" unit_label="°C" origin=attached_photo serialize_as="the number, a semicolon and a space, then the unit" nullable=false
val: 0; °C
